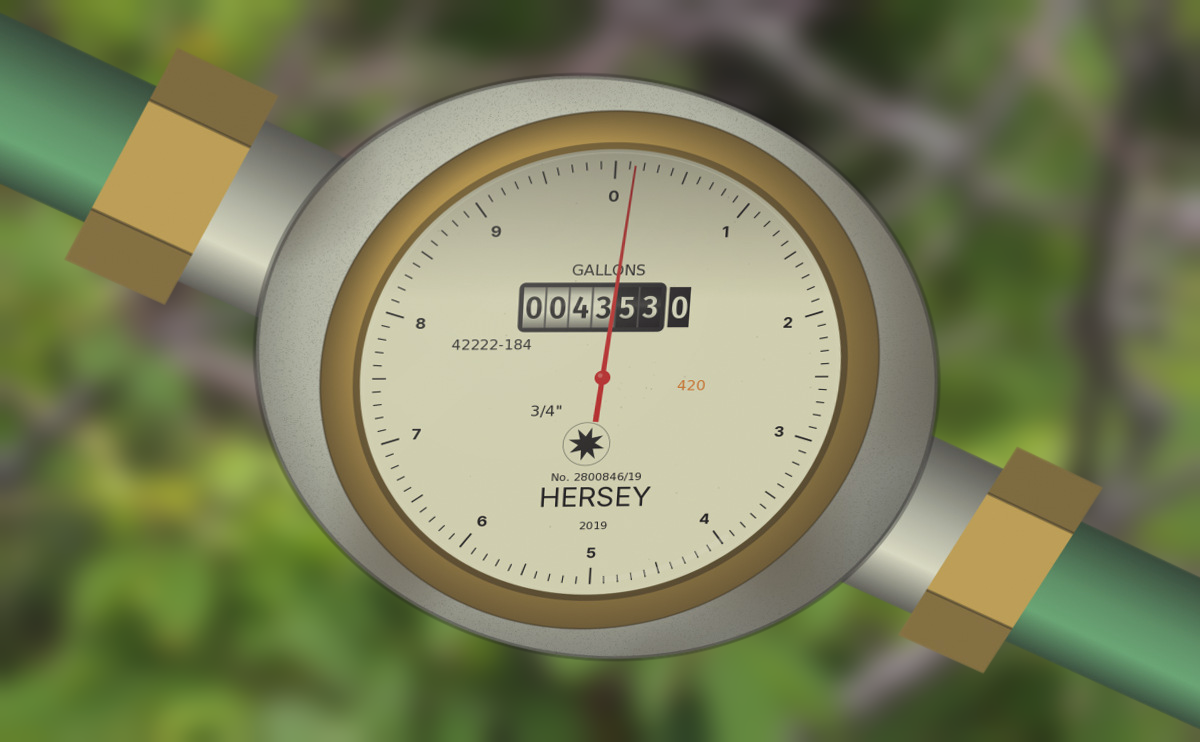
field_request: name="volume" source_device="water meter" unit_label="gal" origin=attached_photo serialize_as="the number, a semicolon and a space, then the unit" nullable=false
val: 43530.1; gal
